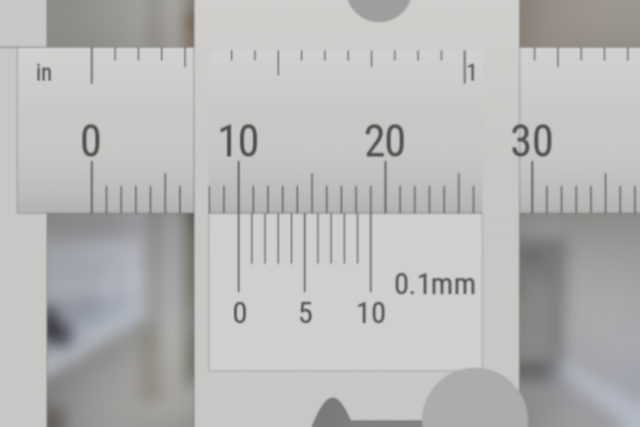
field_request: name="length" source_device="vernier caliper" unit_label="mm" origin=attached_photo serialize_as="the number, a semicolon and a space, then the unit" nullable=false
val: 10.0; mm
